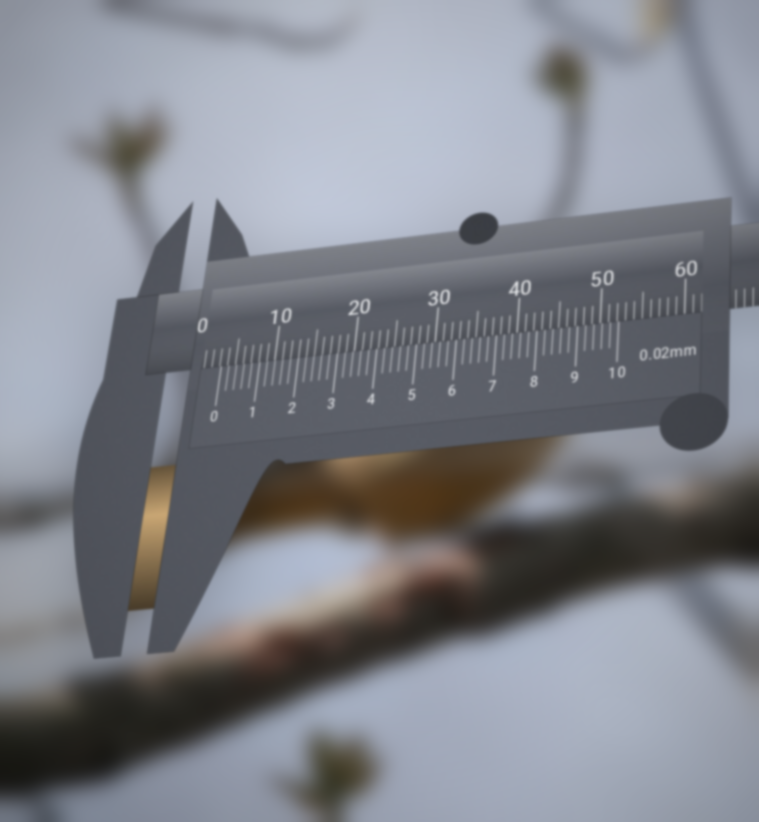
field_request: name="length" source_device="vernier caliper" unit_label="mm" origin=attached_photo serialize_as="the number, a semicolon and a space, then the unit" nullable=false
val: 3.2; mm
